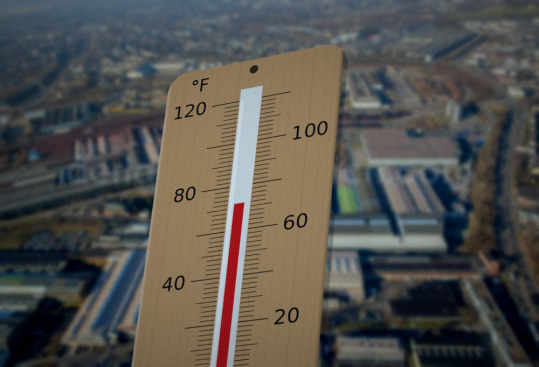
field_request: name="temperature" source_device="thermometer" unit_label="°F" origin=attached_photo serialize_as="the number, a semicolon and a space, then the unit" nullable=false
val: 72; °F
